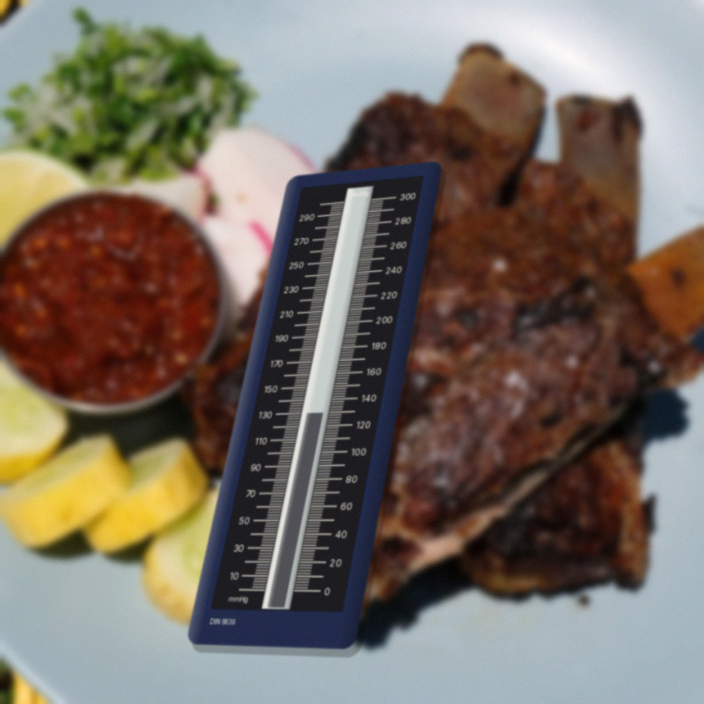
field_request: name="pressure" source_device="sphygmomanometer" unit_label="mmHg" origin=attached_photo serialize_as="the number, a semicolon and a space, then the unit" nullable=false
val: 130; mmHg
